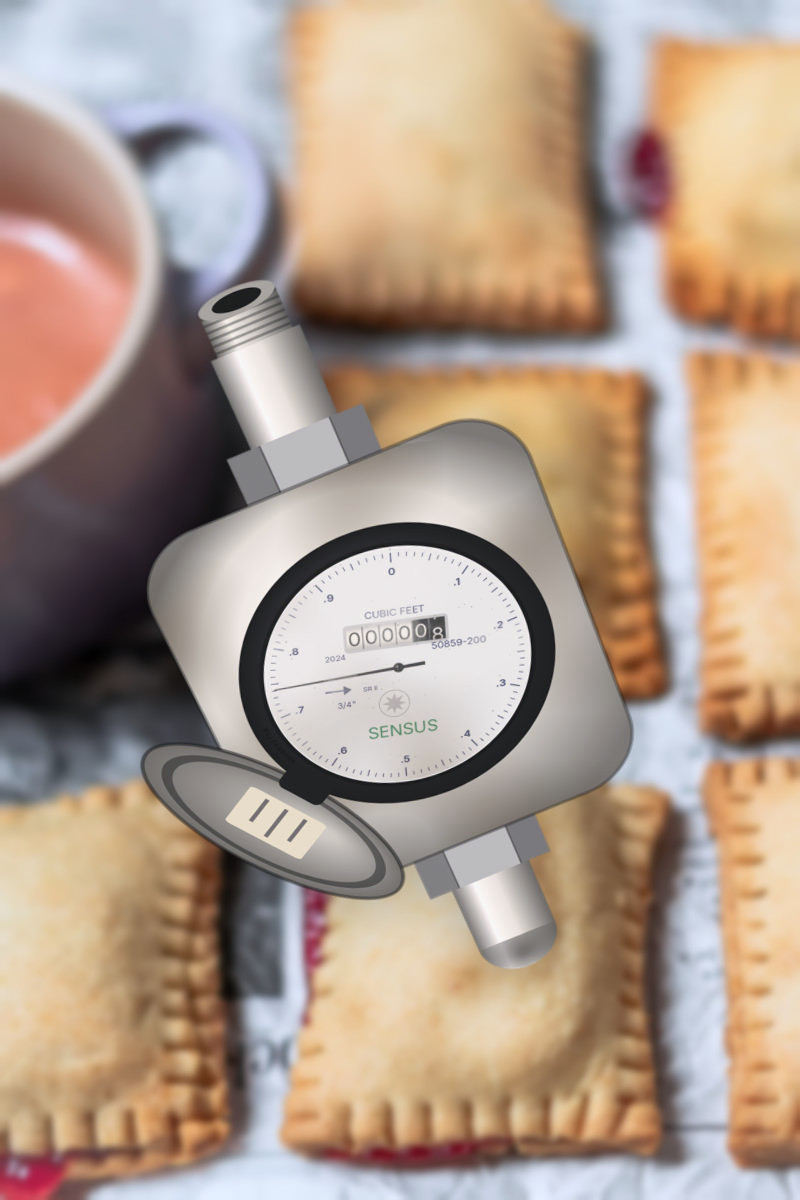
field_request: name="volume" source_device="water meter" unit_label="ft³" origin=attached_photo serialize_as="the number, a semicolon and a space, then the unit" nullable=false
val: 7.74; ft³
